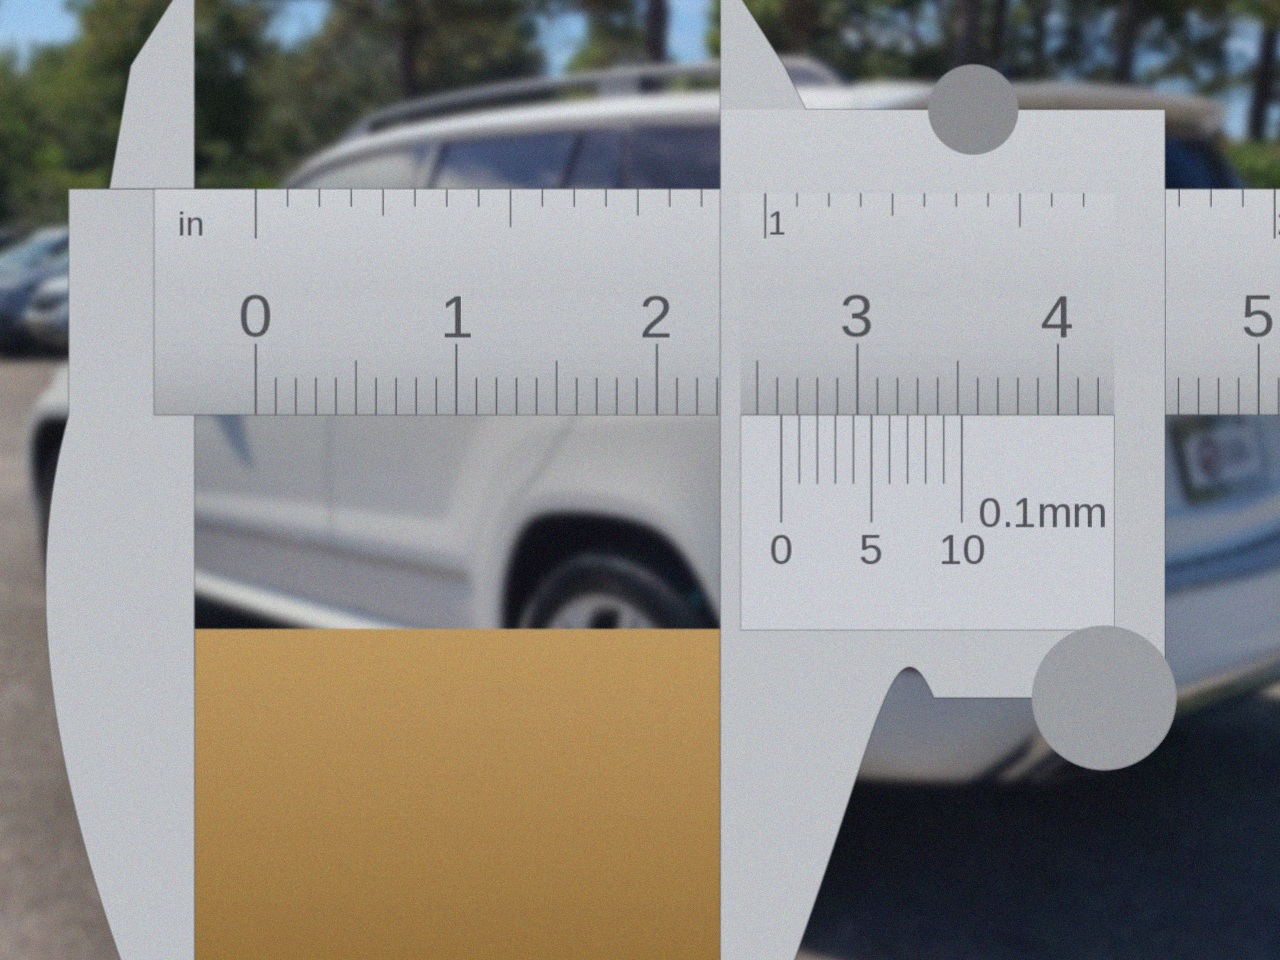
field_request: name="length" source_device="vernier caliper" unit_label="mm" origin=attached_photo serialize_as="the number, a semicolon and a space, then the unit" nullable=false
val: 26.2; mm
